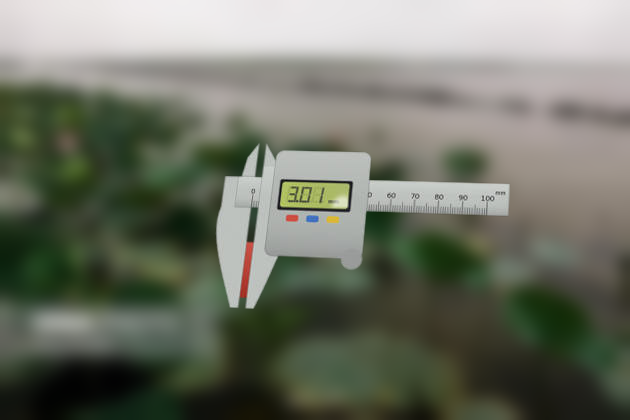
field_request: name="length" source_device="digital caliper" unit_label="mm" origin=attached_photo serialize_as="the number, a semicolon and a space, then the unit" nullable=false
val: 3.01; mm
